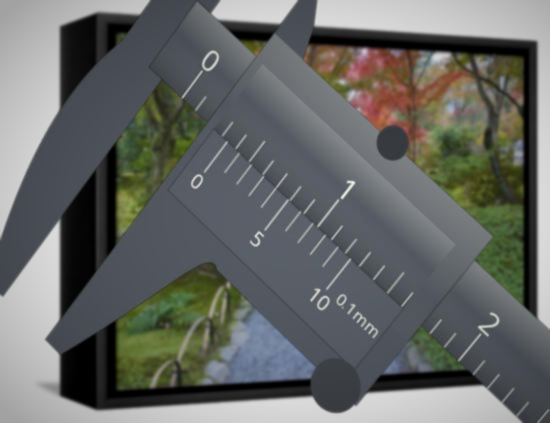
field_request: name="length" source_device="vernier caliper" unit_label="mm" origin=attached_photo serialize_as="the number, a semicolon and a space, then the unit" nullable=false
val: 3.4; mm
